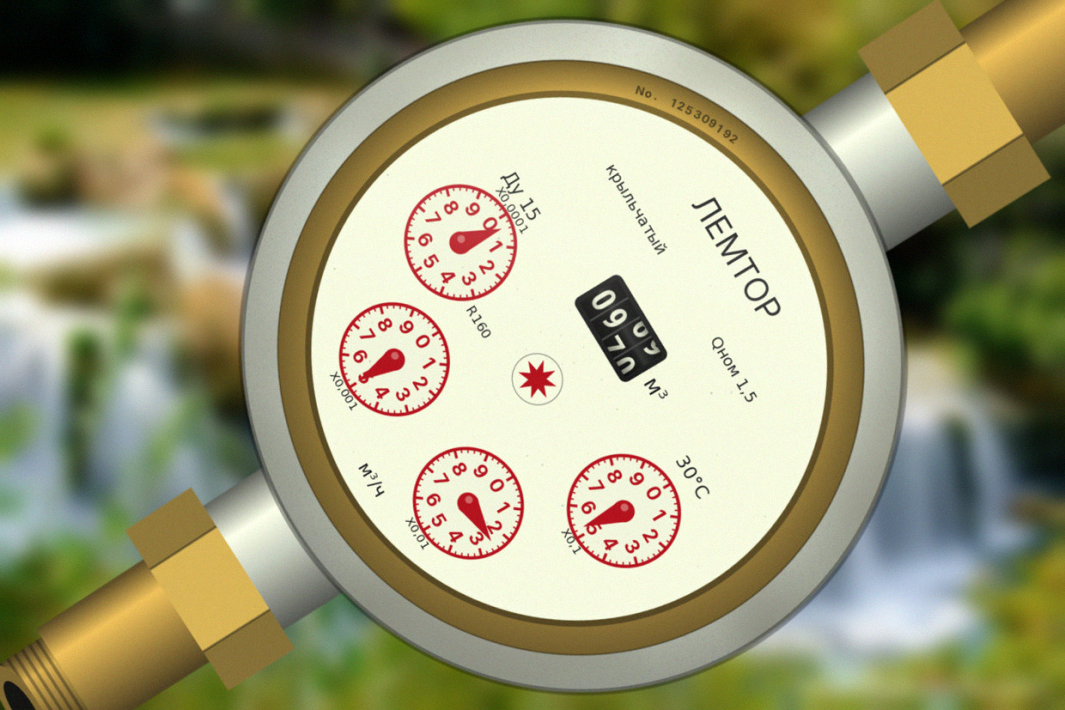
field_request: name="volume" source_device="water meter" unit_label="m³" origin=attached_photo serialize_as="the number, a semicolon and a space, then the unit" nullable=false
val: 969.5250; m³
